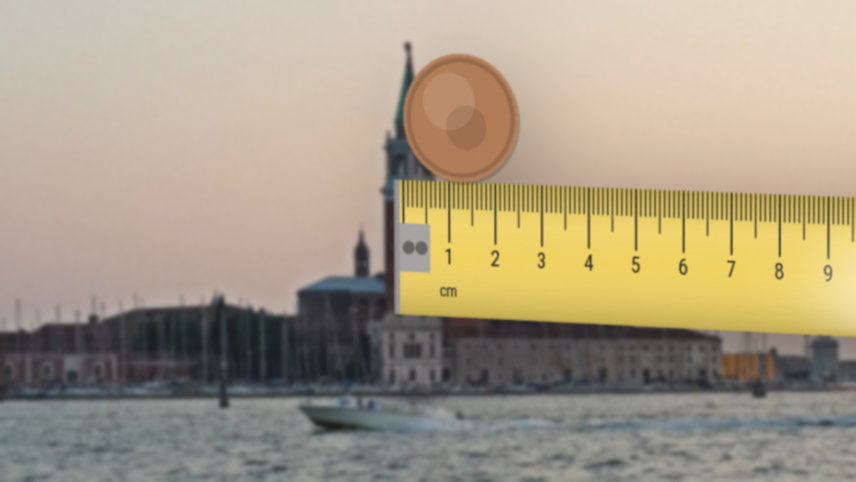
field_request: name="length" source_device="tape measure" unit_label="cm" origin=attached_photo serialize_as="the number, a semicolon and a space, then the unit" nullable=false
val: 2.5; cm
